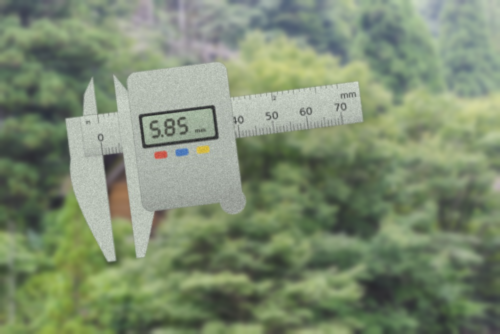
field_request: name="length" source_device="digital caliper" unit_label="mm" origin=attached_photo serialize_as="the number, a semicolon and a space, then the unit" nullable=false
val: 5.85; mm
